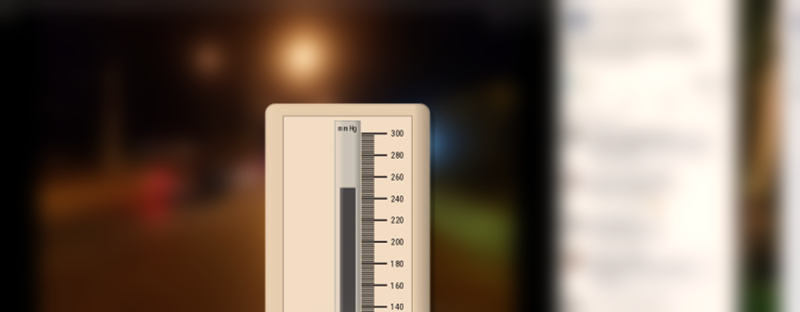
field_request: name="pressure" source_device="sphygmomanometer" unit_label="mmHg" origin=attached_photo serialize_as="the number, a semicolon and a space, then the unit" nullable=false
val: 250; mmHg
